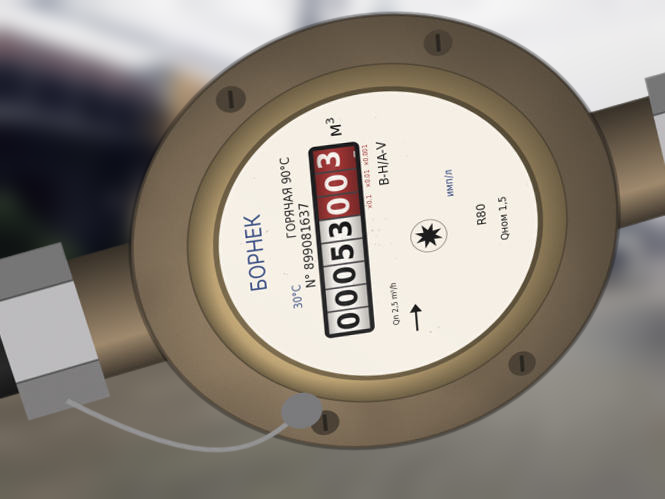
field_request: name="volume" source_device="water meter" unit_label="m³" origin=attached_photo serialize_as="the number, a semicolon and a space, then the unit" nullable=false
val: 53.003; m³
